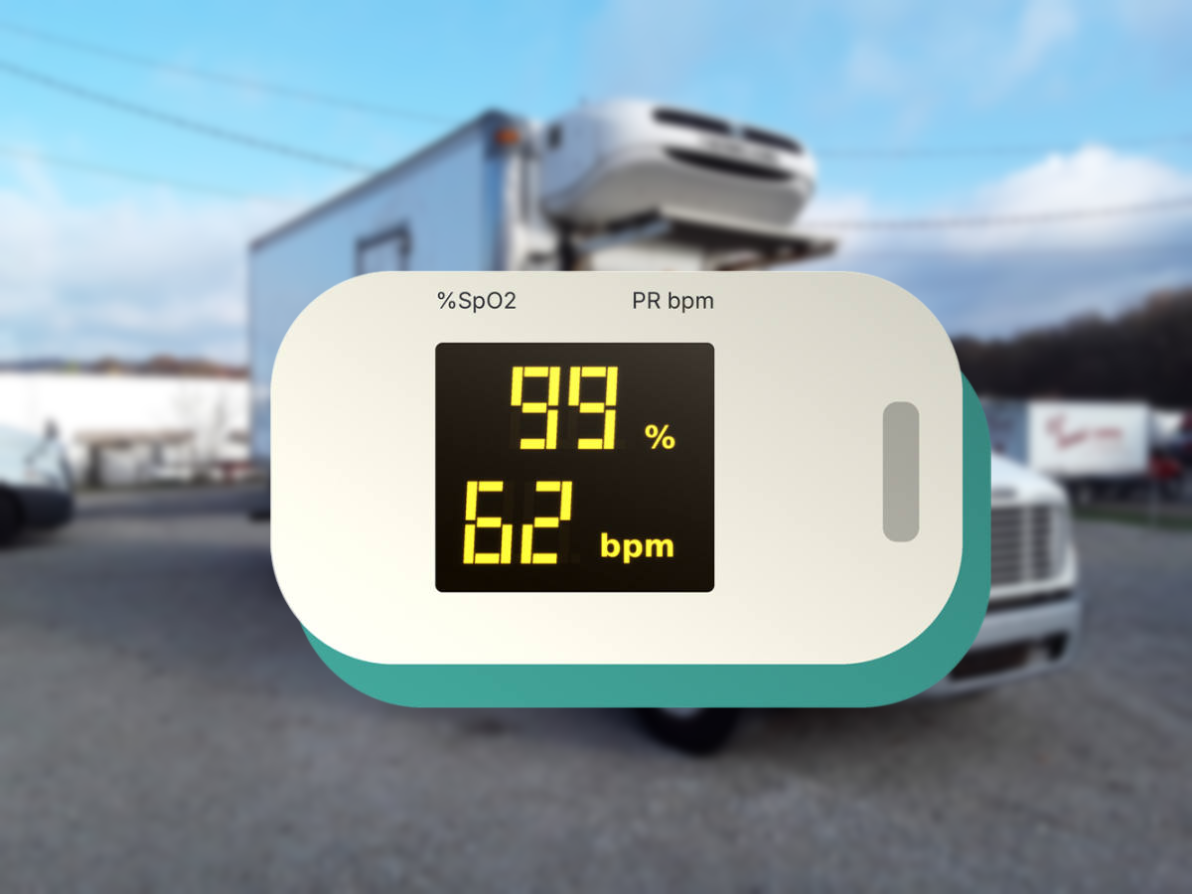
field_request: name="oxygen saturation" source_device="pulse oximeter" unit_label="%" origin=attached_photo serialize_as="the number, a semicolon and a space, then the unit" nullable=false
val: 99; %
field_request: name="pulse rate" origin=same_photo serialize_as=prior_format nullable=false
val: 62; bpm
